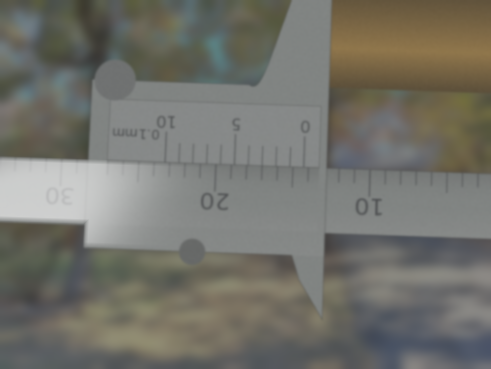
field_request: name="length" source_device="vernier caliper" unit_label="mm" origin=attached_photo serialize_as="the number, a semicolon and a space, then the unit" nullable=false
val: 14.3; mm
